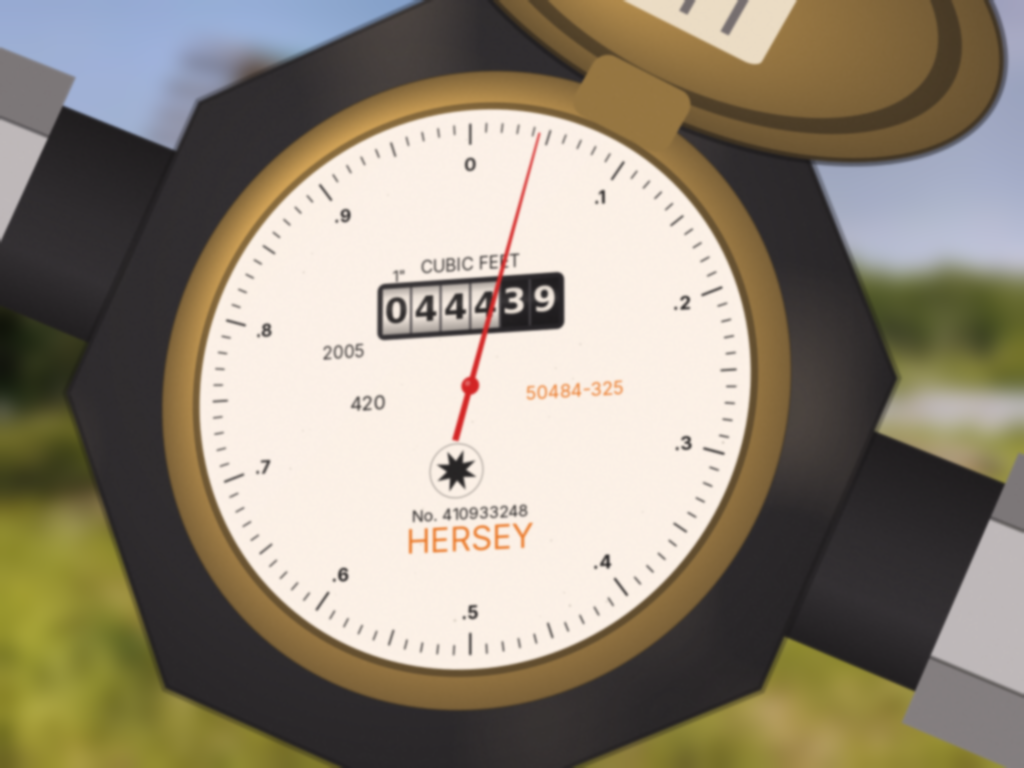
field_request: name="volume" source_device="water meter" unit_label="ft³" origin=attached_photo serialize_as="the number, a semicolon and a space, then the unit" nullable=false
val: 44439.04; ft³
